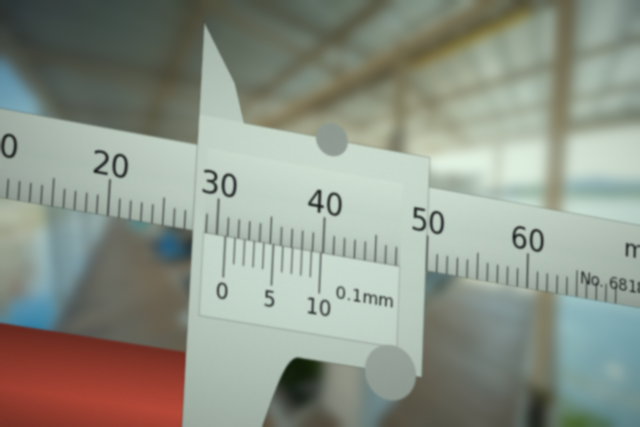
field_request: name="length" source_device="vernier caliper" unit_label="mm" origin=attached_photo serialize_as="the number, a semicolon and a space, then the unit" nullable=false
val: 30.8; mm
